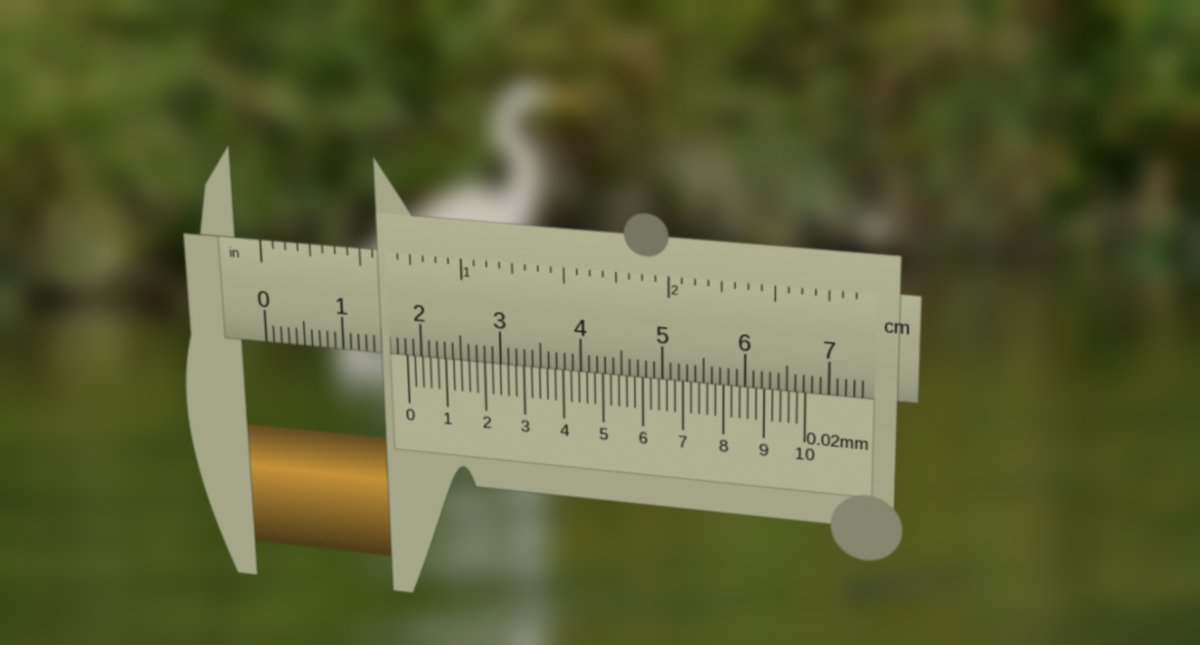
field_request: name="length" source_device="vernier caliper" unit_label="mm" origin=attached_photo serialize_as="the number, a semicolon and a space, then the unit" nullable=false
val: 18.2; mm
